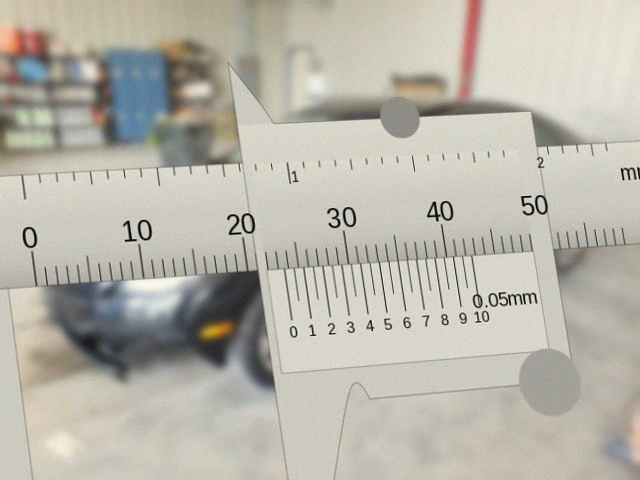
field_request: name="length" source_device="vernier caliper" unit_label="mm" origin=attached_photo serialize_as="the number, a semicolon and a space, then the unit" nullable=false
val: 23.6; mm
